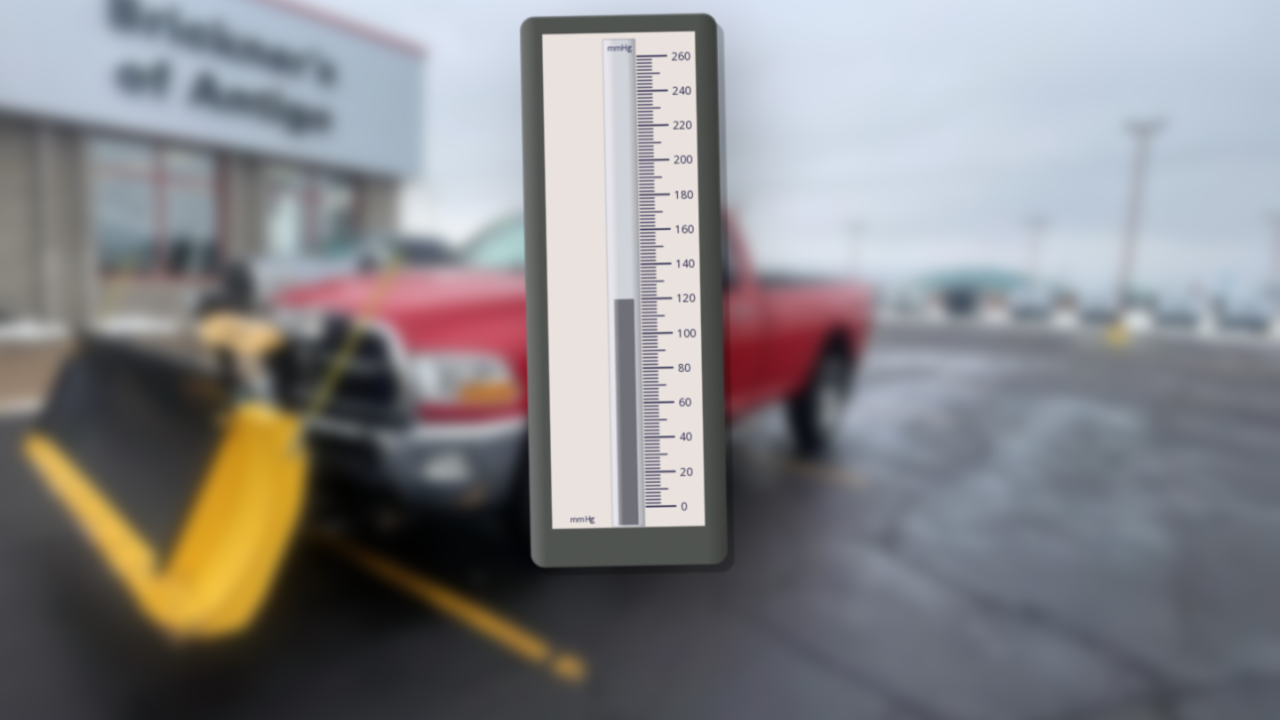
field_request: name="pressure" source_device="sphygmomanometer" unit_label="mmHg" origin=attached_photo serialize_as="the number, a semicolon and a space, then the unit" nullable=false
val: 120; mmHg
